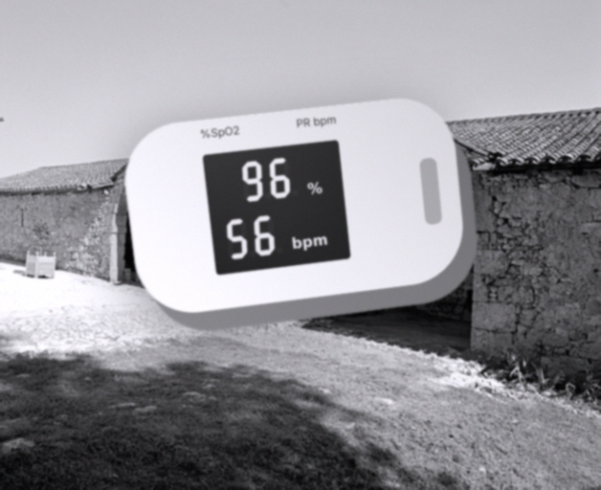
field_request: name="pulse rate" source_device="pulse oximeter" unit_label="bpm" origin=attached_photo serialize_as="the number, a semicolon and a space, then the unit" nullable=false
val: 56; bpm
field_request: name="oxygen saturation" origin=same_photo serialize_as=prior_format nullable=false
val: 96; %
